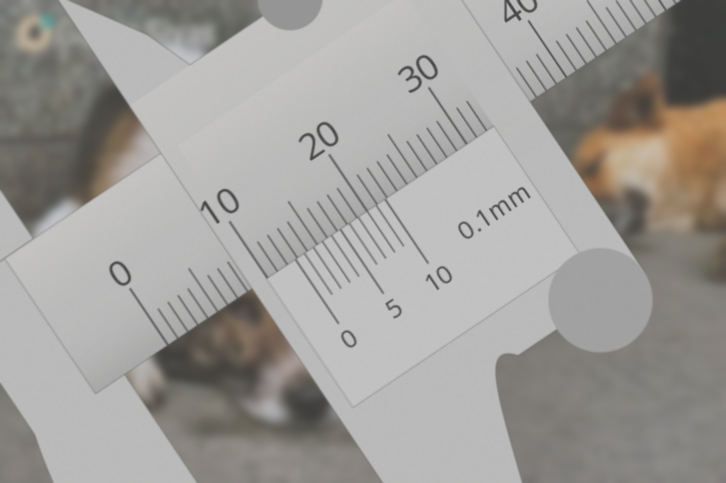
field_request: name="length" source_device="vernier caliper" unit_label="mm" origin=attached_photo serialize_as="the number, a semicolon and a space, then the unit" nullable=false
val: 12.8; mm
